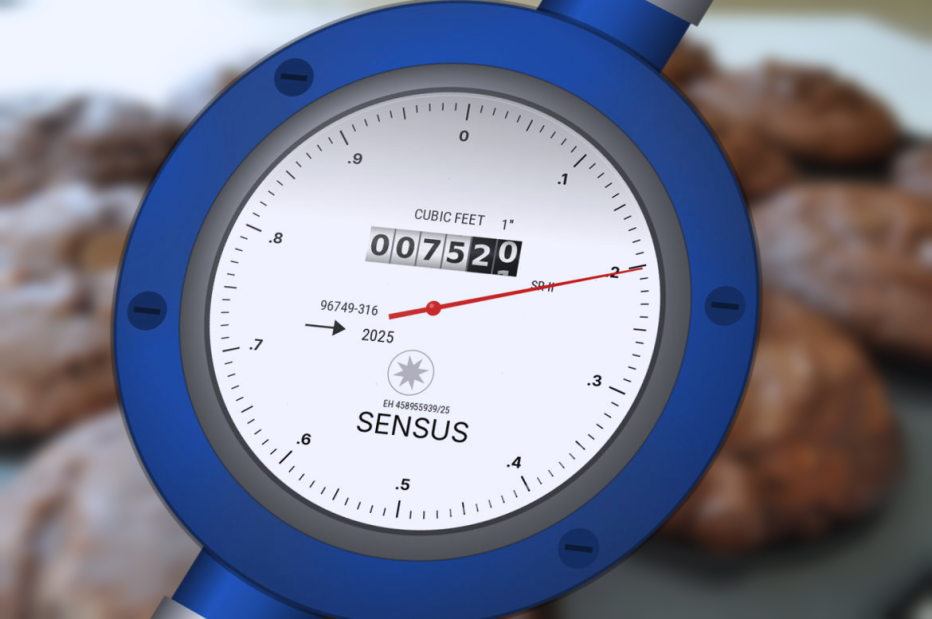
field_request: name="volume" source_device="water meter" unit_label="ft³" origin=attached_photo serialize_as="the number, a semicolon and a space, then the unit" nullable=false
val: 7520.20; ft³
